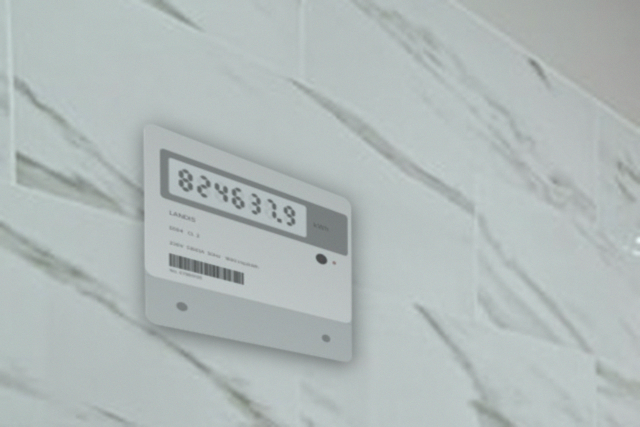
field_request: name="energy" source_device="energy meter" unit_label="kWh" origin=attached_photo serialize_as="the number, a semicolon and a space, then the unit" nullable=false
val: 824637.9; kWh
